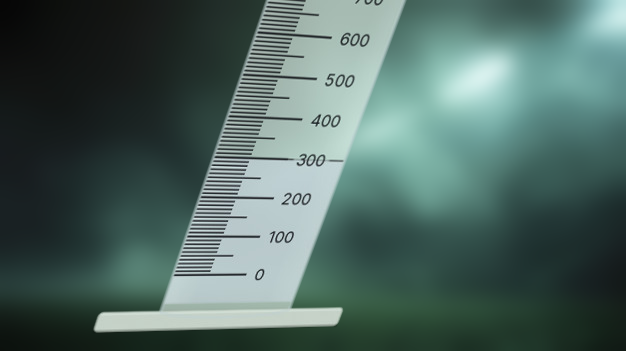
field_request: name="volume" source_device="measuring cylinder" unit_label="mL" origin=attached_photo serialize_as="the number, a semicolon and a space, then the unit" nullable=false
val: 300; mL
